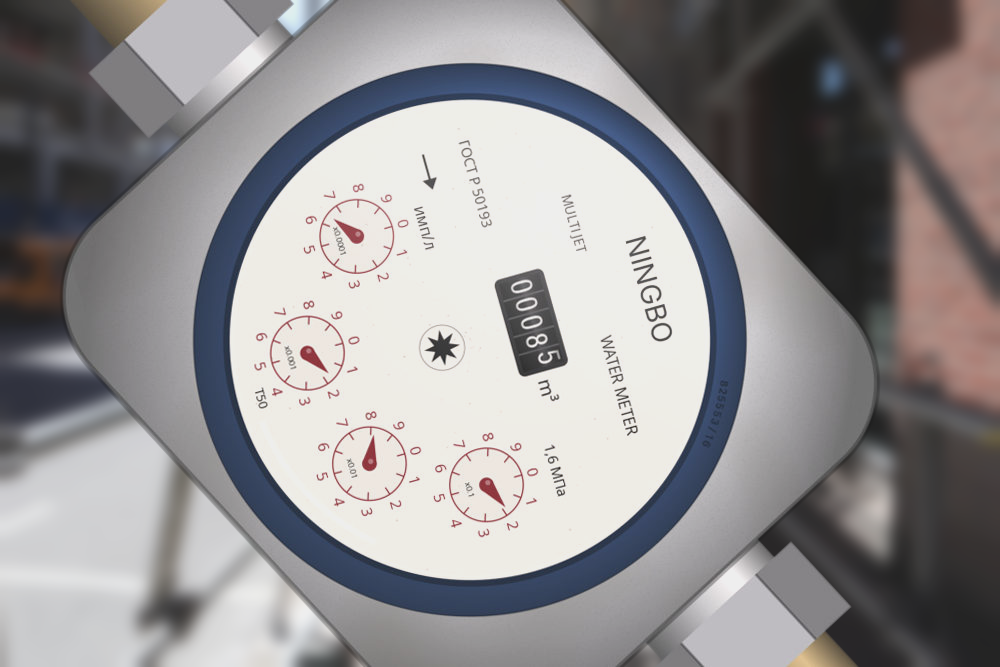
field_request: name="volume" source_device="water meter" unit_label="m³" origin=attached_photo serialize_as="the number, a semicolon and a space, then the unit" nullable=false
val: 85.1816; m³
